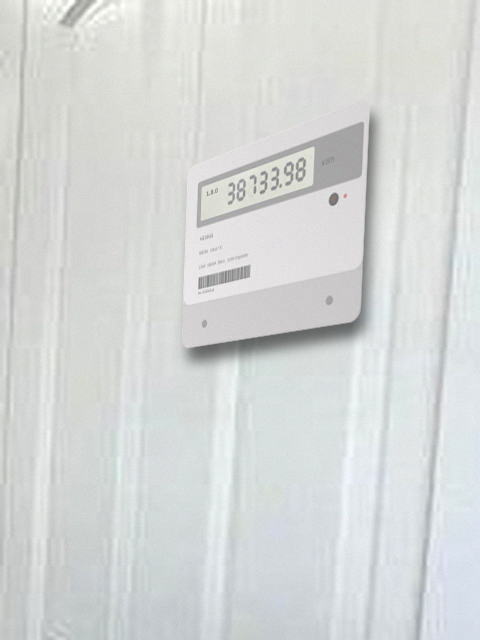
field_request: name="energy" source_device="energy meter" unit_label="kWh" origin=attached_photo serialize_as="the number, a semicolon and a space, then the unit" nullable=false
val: 38733.98; kWh
